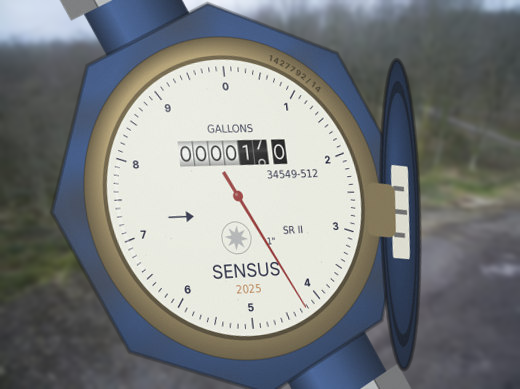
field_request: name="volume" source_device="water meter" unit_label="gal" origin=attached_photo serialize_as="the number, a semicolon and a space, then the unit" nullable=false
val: 174.2; gal
